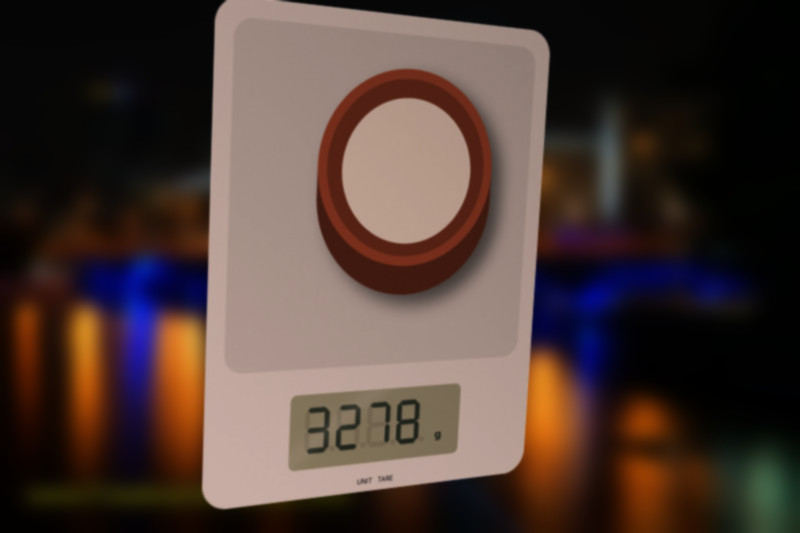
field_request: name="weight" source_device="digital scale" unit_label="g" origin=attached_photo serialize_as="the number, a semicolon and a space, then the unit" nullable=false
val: 3278; g
